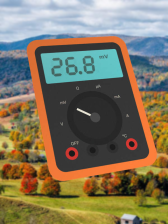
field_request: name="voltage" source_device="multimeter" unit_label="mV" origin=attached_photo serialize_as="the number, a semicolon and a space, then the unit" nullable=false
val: 26.8; mV
